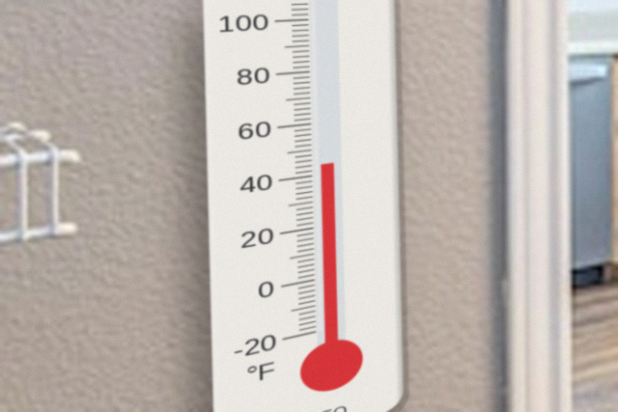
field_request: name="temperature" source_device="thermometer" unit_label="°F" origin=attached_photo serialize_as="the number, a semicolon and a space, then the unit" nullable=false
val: 44; °F
